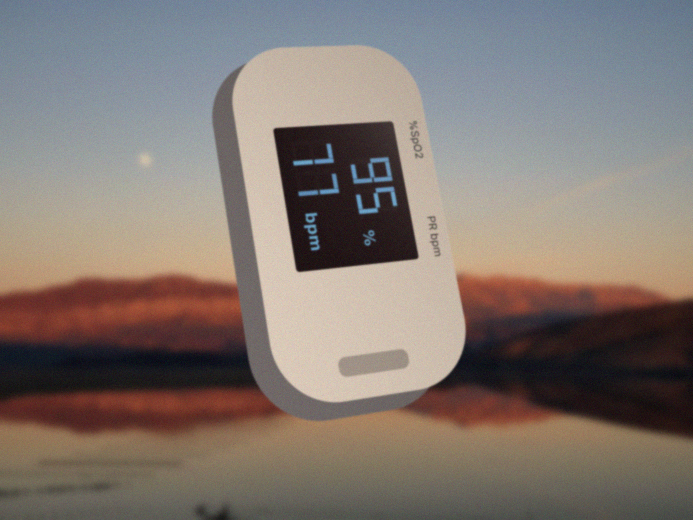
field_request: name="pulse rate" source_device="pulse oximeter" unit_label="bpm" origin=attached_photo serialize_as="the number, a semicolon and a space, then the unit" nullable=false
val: 77; bpm
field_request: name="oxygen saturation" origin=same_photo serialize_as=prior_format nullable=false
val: 95; %
